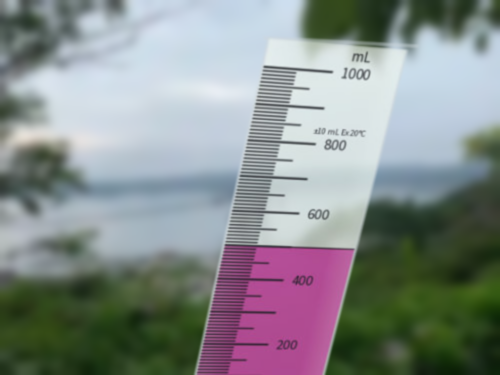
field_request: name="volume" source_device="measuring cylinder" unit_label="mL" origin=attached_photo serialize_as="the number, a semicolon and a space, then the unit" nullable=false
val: 500; mL
